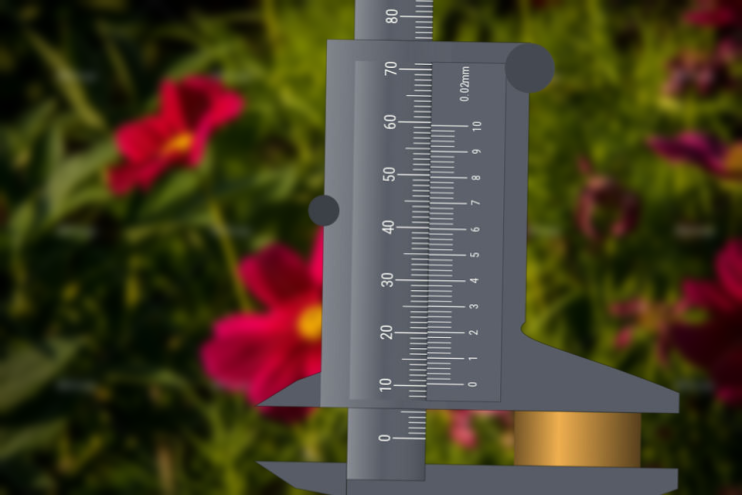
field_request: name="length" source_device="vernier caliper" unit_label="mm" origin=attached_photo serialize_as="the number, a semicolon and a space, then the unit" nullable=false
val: 10.4; mm
